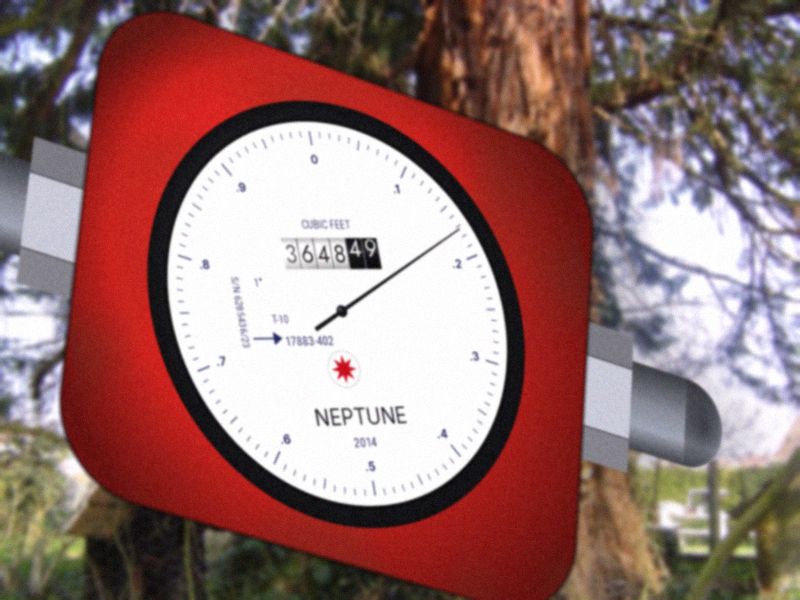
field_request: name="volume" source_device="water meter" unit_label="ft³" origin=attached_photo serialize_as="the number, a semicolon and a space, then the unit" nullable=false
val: 364849.17; ft³
